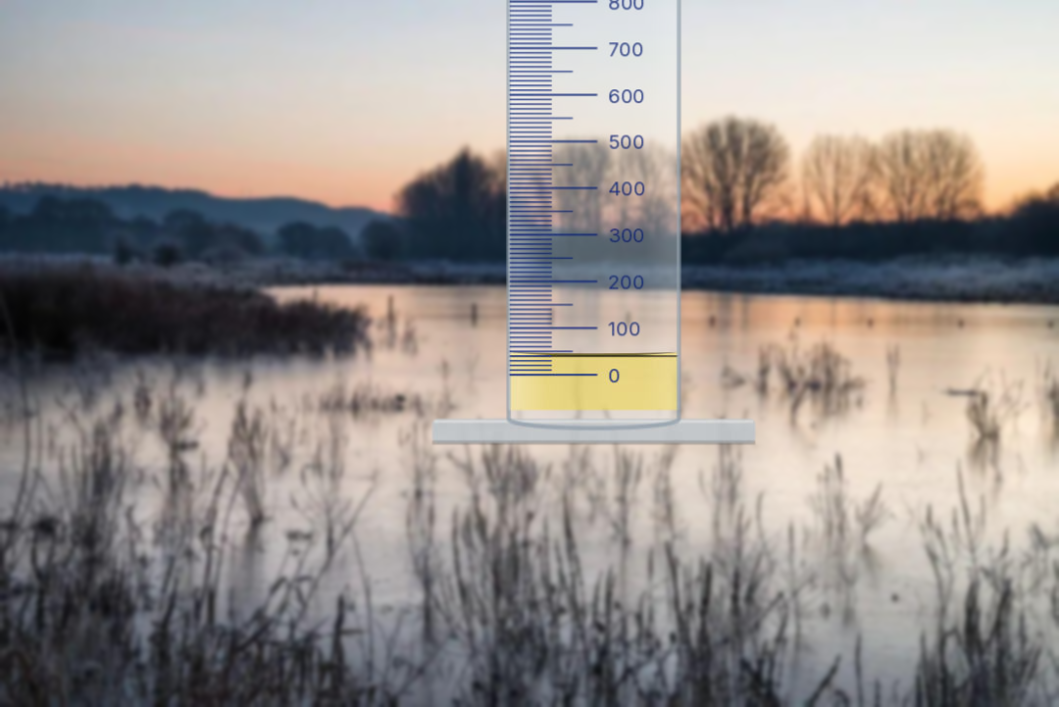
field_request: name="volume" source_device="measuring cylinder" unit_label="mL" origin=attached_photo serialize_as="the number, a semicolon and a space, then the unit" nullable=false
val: 40; mL
